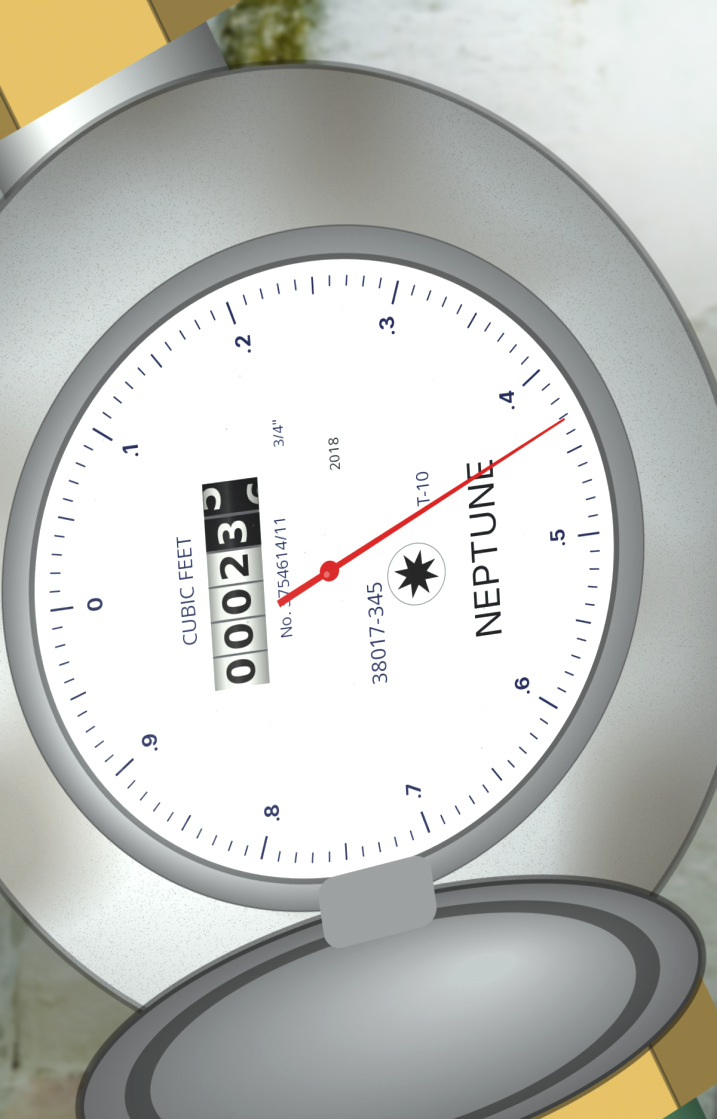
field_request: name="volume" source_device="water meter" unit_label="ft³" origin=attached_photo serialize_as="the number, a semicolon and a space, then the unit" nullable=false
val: 235.43; ft³
